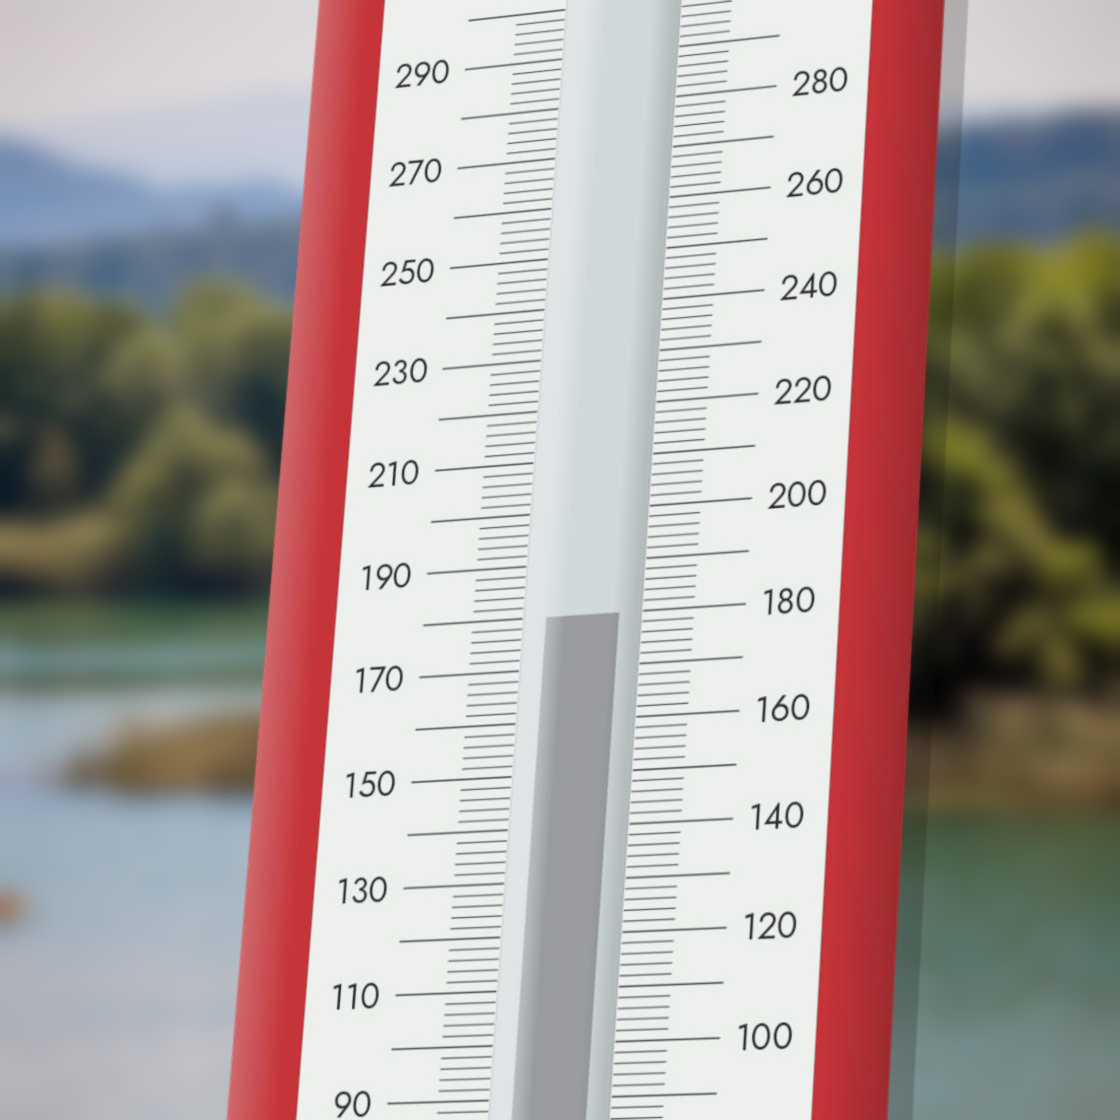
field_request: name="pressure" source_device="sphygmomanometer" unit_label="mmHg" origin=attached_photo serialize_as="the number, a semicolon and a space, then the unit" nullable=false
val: 180; mmHg
